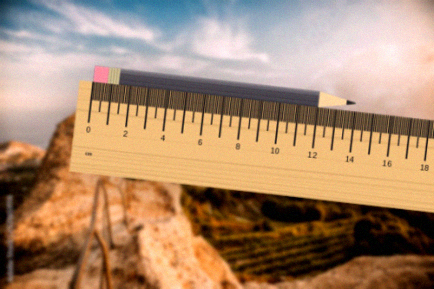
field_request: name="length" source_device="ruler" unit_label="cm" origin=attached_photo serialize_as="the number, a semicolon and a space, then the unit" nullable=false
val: 14; cm
